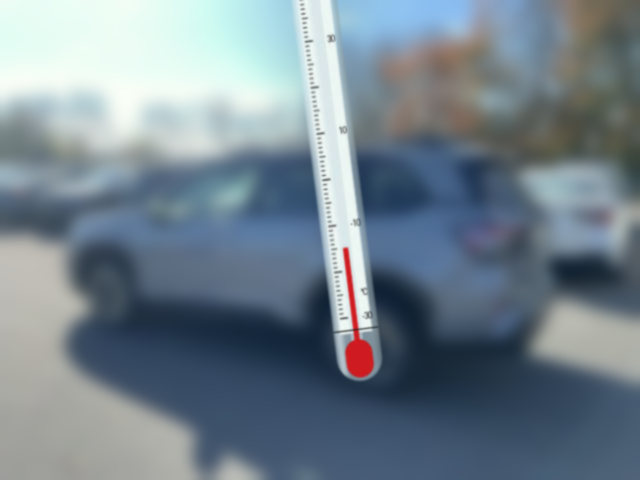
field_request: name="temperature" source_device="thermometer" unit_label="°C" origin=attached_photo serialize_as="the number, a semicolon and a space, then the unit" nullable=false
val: -15; °C
